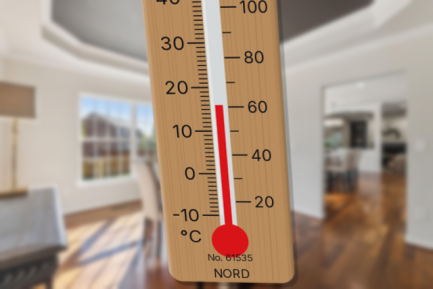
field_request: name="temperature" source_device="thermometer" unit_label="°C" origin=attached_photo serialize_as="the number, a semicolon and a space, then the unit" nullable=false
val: 16; °C
